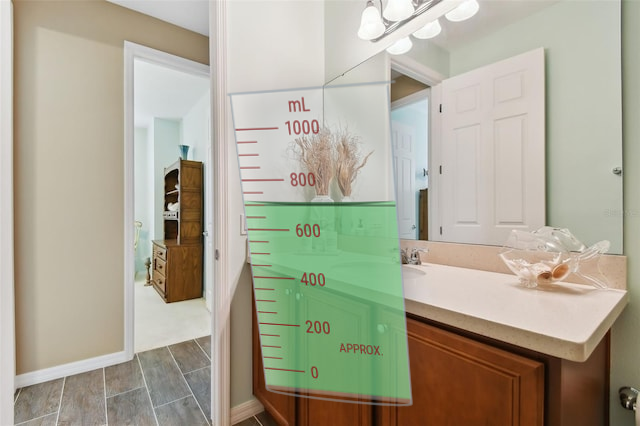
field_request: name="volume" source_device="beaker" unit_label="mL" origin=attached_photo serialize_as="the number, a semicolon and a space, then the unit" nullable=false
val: 700; mL
